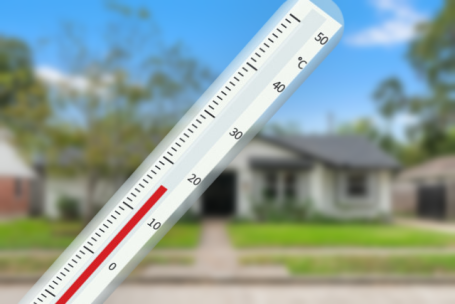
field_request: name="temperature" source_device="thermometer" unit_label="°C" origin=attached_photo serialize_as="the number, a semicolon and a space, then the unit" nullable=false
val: 16; °C
